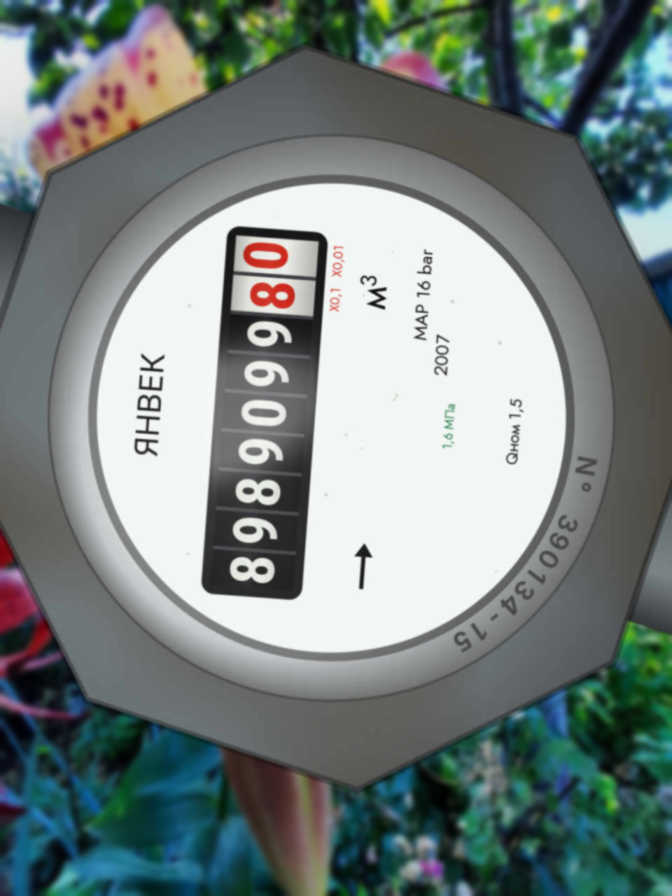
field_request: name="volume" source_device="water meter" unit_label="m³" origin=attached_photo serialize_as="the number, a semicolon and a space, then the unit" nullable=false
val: 8989099.80; m³
